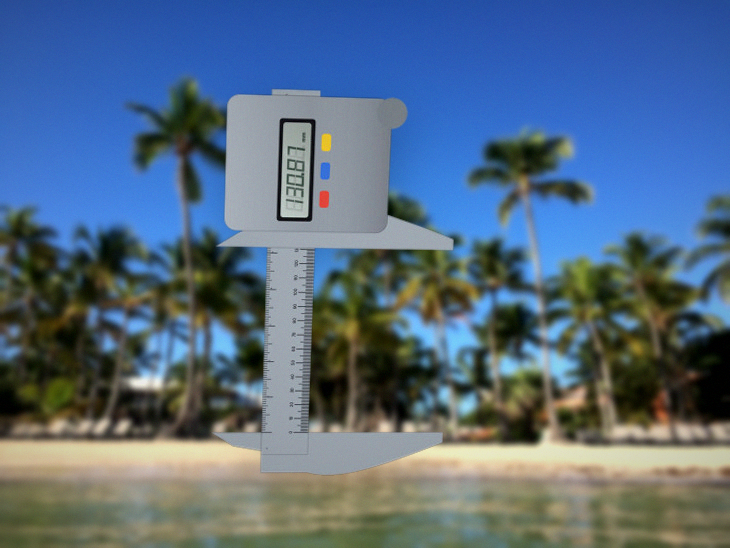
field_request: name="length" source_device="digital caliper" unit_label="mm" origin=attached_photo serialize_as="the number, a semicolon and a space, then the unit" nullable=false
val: 130.87; mm
